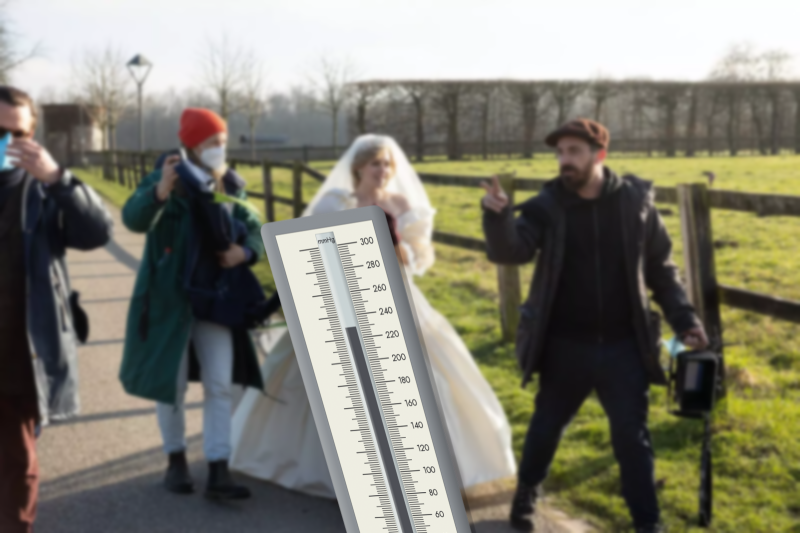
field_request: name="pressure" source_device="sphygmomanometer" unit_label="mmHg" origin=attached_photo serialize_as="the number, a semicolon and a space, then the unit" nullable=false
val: 230; mmHg
